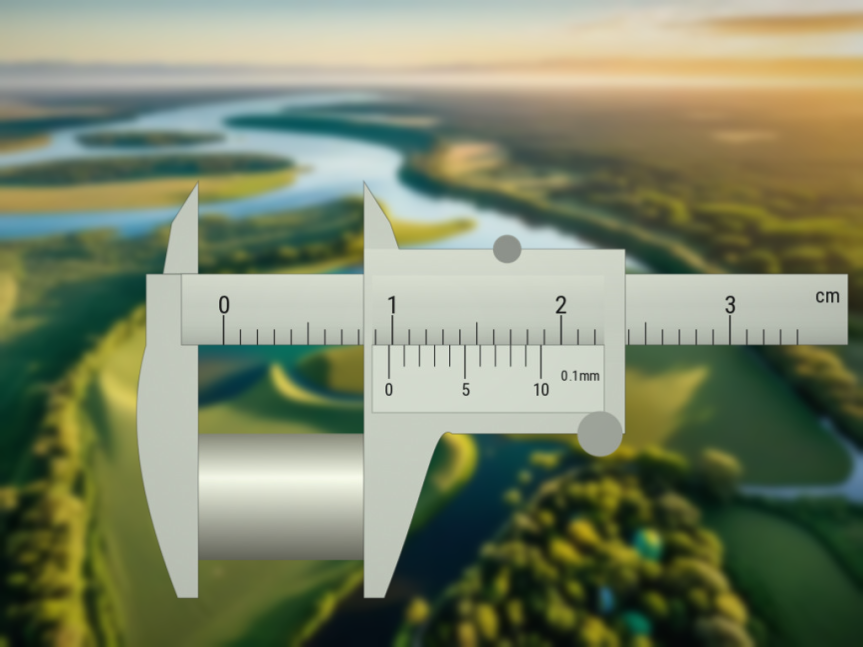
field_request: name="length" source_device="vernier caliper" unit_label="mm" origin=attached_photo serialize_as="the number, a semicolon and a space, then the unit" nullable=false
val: 9.8; mm
